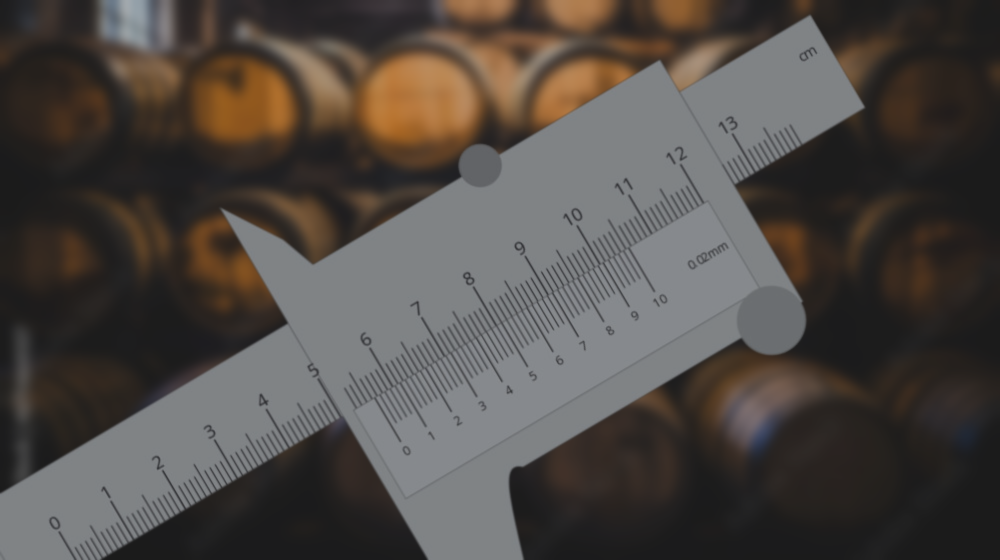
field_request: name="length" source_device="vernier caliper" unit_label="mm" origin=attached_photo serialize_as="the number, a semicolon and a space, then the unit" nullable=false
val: 56.5; mm
